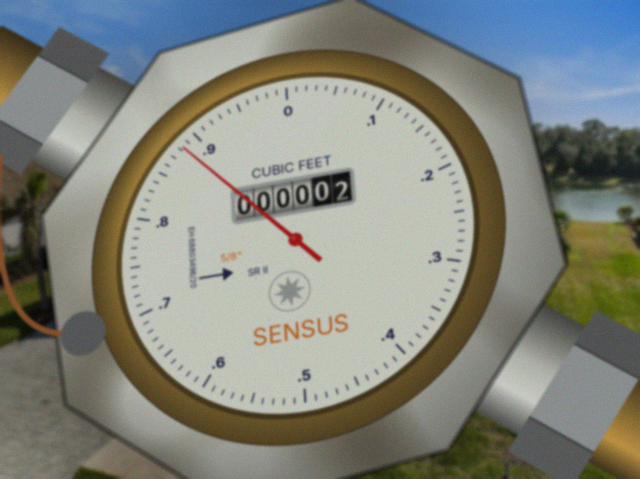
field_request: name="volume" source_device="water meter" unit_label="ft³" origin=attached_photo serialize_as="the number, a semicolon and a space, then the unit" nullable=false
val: 1.88; ft³
